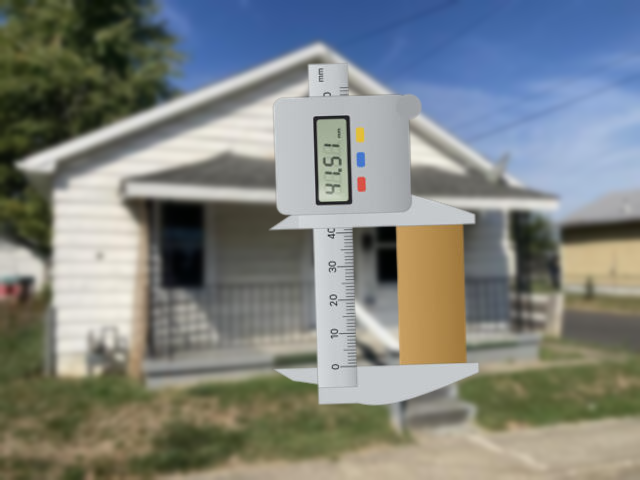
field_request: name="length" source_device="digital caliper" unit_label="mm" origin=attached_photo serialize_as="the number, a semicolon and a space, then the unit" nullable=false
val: 41.51; mm
